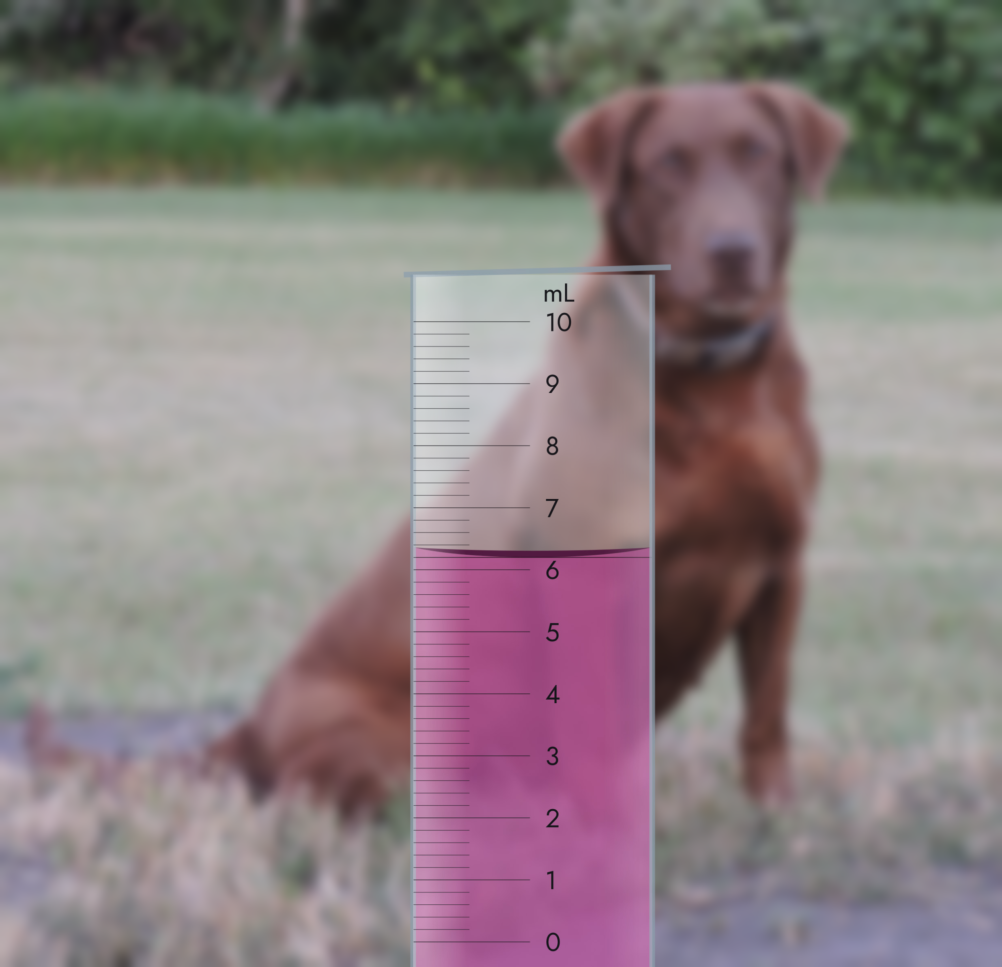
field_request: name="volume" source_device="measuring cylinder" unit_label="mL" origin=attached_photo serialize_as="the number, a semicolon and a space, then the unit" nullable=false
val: 6.2; mL
